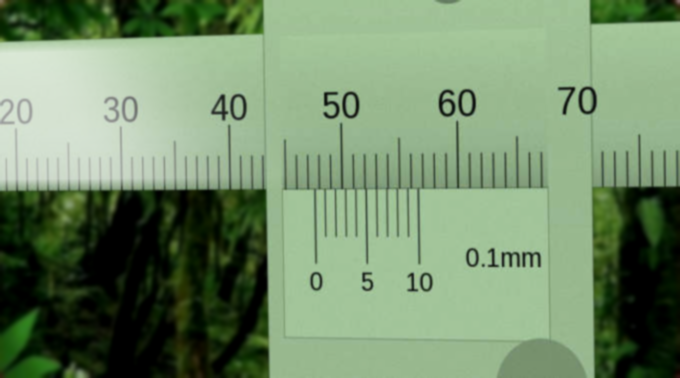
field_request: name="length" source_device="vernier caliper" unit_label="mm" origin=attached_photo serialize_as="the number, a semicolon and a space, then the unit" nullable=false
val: 47.6; mm
